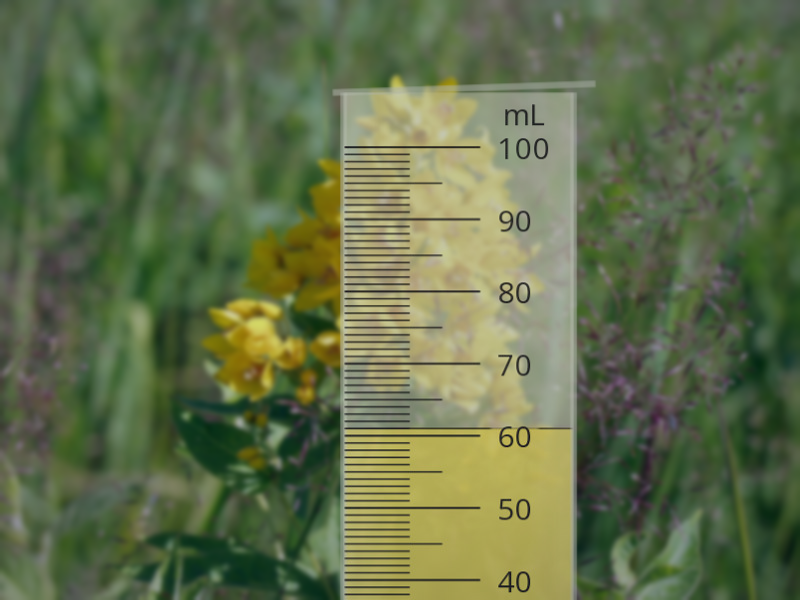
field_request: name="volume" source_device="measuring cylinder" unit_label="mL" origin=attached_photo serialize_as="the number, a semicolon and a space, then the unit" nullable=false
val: 61; mL
